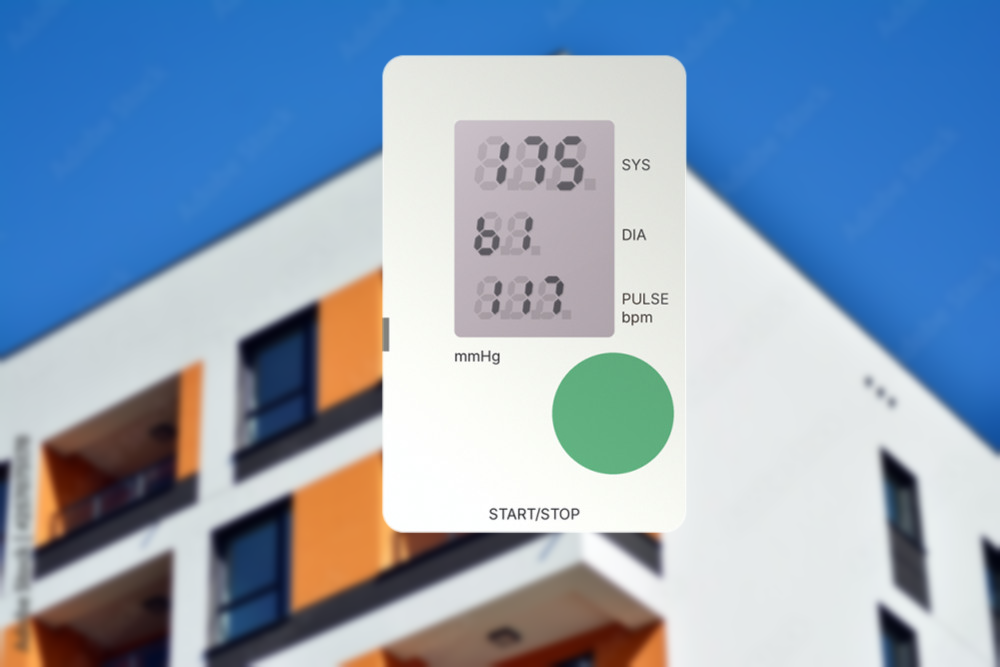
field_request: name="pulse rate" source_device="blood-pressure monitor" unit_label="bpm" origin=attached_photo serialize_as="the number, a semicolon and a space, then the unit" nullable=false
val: 117; bpm
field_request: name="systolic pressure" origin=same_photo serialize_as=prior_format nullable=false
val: 175; mmHg
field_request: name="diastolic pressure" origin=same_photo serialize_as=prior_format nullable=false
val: 61; mmHg
